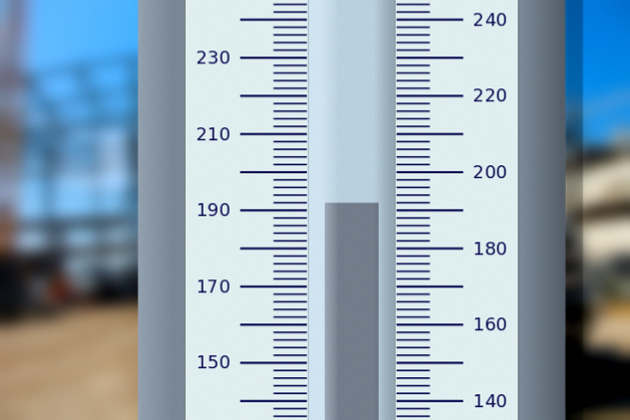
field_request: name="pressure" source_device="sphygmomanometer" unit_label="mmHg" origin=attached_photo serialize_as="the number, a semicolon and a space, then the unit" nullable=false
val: 192; mmHg
